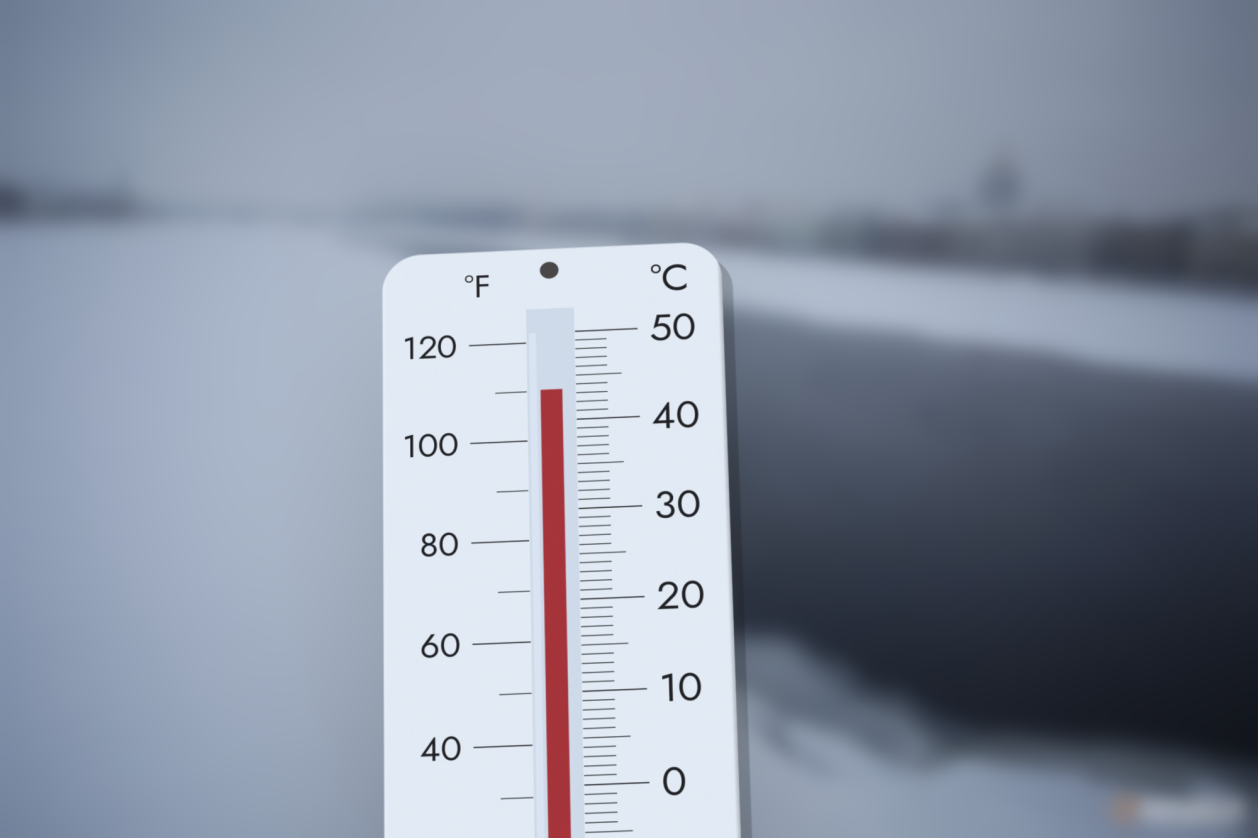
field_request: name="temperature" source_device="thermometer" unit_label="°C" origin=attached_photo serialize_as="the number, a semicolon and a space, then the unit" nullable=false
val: 43.5; °C
